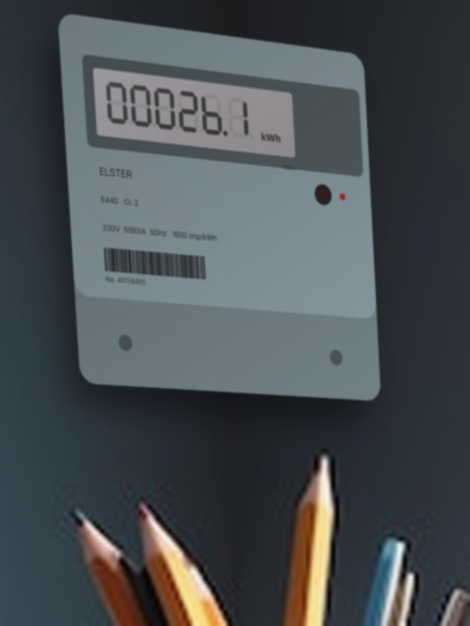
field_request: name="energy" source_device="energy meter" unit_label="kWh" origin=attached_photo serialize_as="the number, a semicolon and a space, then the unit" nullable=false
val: 26.1; kWh
